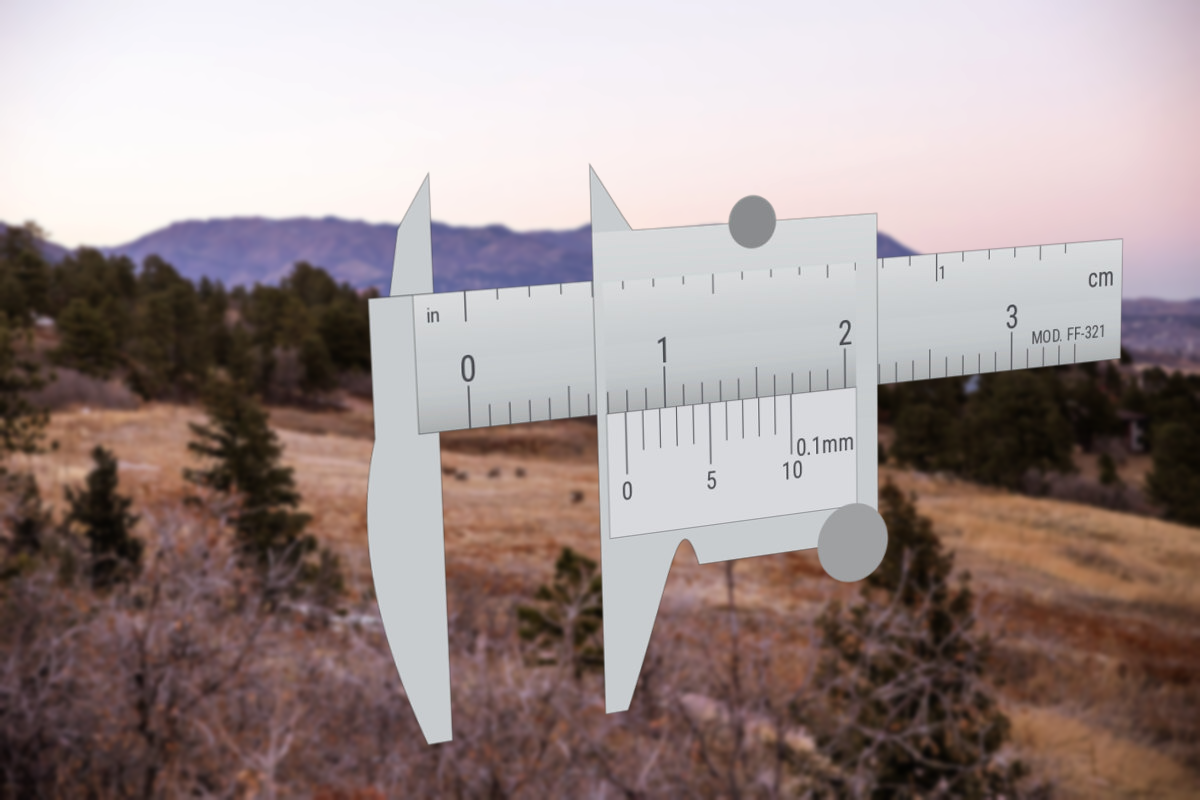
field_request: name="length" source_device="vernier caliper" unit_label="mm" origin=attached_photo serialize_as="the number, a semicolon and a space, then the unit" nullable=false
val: 7.9; mm
